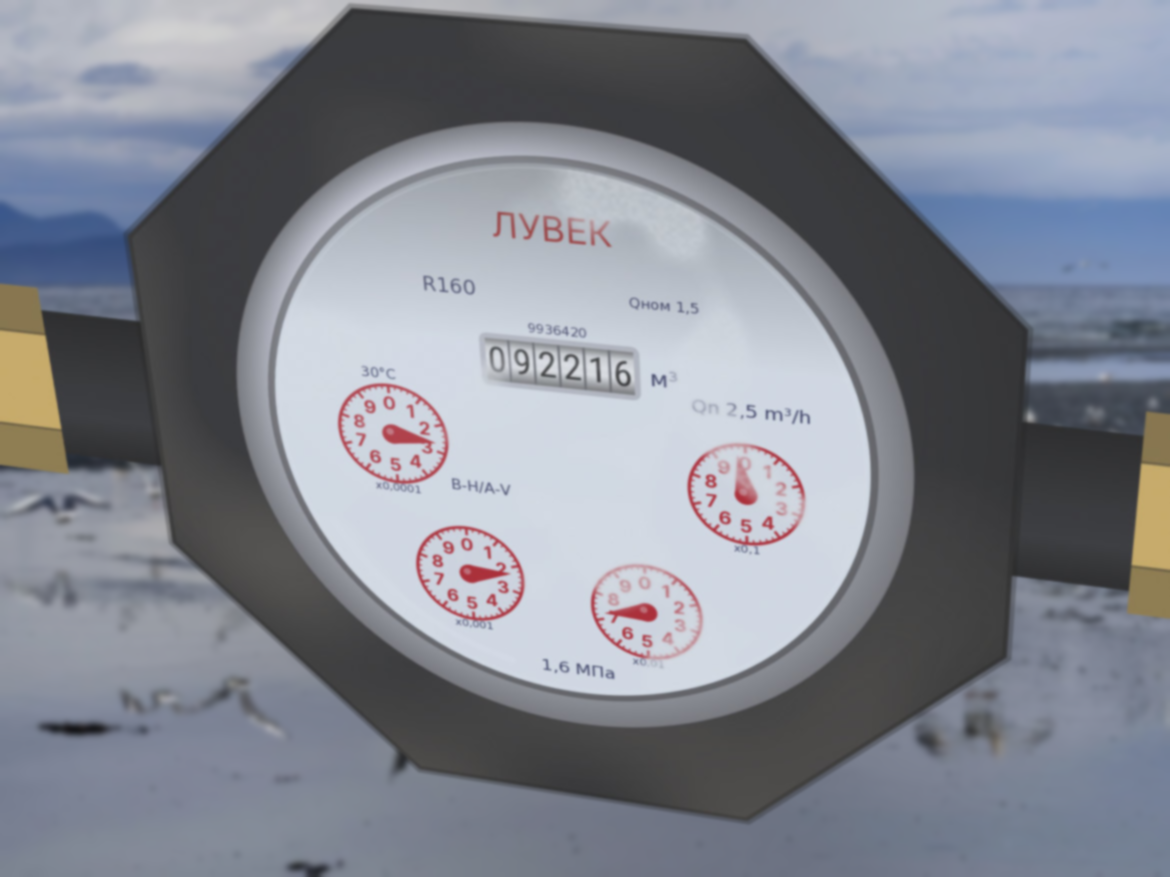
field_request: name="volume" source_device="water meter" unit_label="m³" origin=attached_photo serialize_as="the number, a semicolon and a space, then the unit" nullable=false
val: 92215.9722; m³
